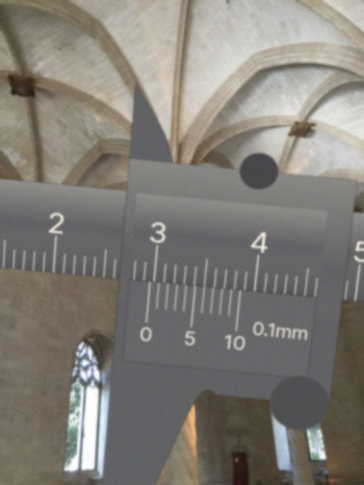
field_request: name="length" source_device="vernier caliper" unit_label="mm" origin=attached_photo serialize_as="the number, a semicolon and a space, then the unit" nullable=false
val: 29.6; mm
